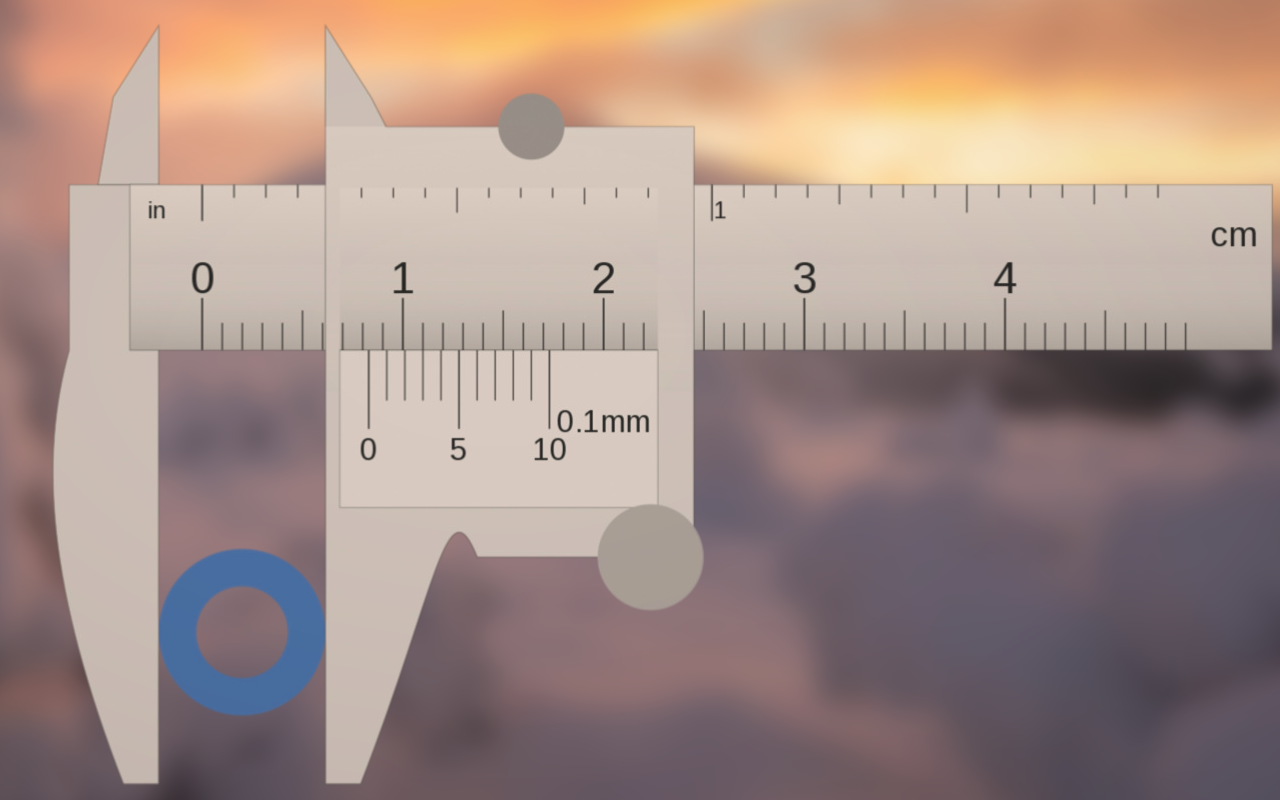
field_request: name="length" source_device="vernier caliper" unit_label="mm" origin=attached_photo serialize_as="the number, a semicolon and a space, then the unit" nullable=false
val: 8.3; mm
